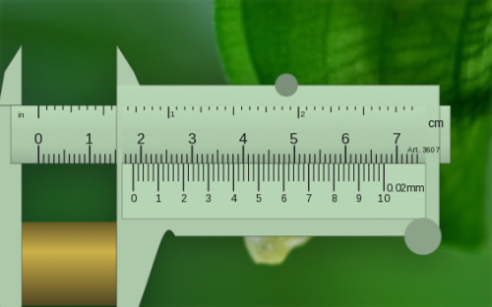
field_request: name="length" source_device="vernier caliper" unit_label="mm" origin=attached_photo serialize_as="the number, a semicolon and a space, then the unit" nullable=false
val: 18.5; mm
